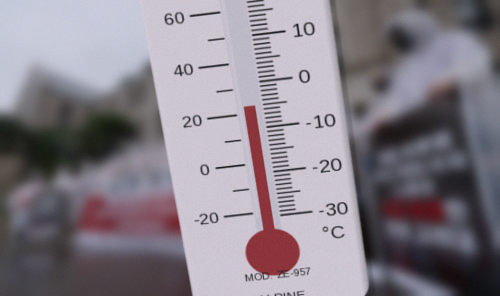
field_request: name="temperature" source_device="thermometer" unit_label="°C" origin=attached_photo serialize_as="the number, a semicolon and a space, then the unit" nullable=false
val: -5; °C
